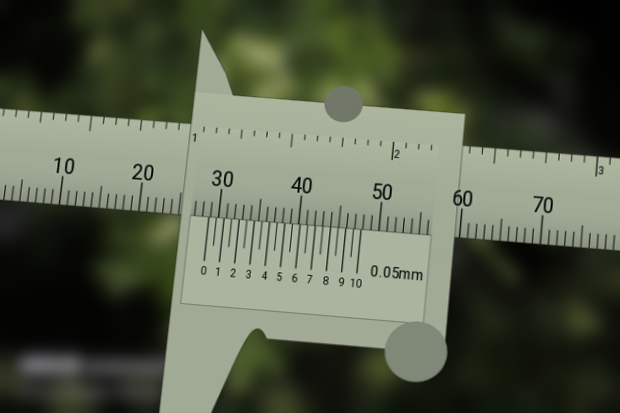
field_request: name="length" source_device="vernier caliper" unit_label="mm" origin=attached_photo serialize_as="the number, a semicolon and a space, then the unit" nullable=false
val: 28.8; mm
